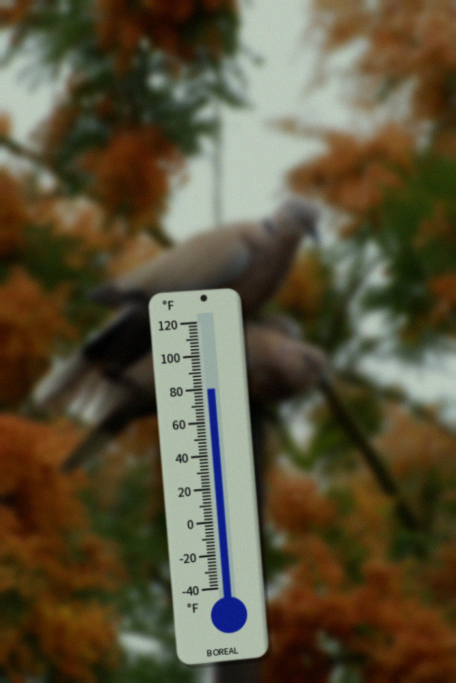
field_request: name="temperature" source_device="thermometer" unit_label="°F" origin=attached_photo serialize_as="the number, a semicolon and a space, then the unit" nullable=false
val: 80; °F
